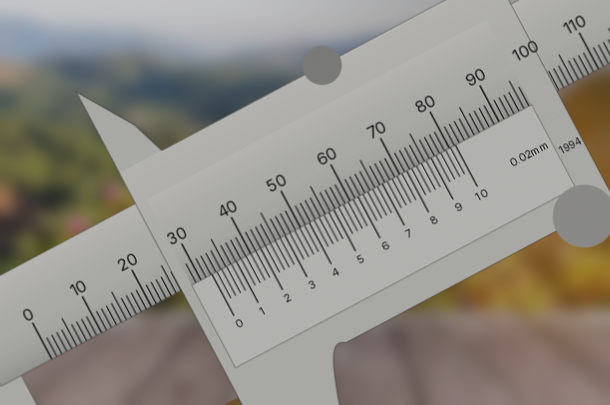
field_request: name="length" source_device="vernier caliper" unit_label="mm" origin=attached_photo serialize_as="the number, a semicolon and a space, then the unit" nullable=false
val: 32.2; mm
